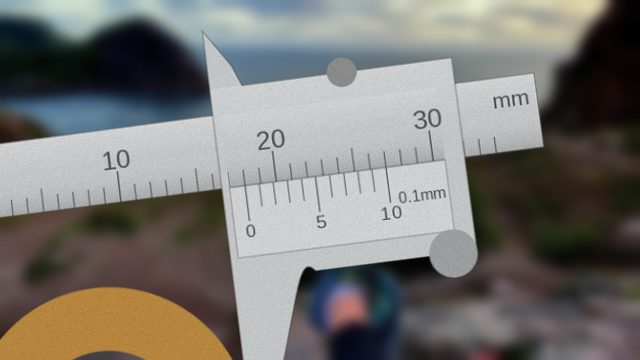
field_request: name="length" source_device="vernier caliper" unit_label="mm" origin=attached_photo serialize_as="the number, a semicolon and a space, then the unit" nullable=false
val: 18.0; mm
